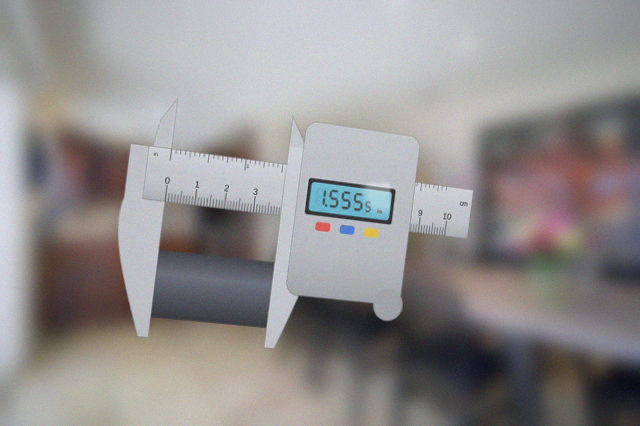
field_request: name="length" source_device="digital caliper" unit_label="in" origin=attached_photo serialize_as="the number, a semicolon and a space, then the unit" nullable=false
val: 1.5555; in
